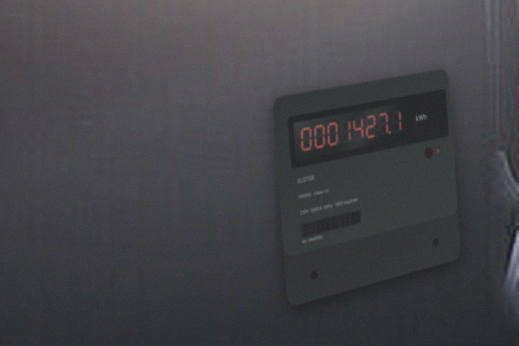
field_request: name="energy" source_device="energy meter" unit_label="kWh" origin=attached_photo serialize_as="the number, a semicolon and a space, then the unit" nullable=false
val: 1427.1; kWh
